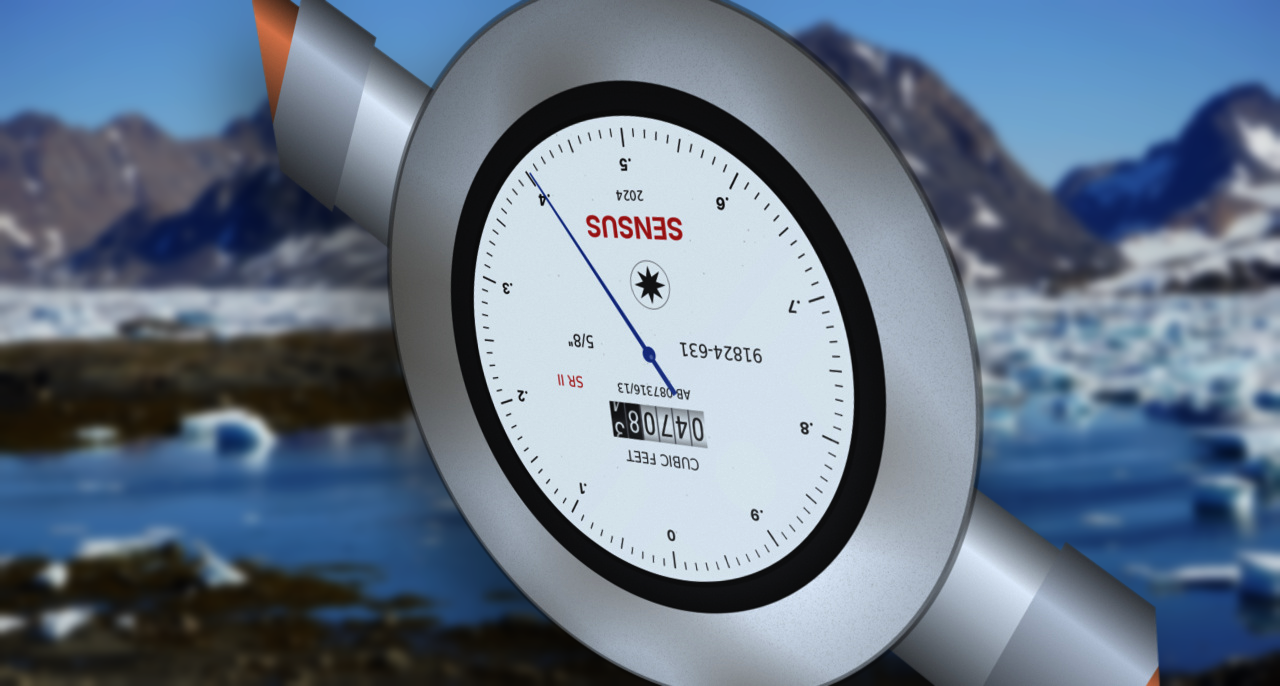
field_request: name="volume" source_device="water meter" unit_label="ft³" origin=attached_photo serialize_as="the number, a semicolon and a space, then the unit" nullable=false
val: 47083.40; ft³
